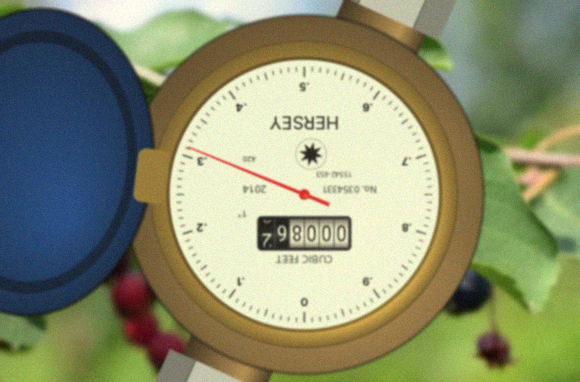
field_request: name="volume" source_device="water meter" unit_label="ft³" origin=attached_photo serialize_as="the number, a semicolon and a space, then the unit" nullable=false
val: 862.31; ft³
